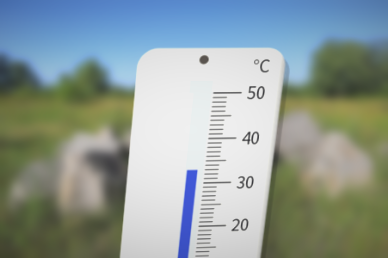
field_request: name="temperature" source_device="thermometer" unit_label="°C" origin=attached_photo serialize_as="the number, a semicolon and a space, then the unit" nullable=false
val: 33; °C
